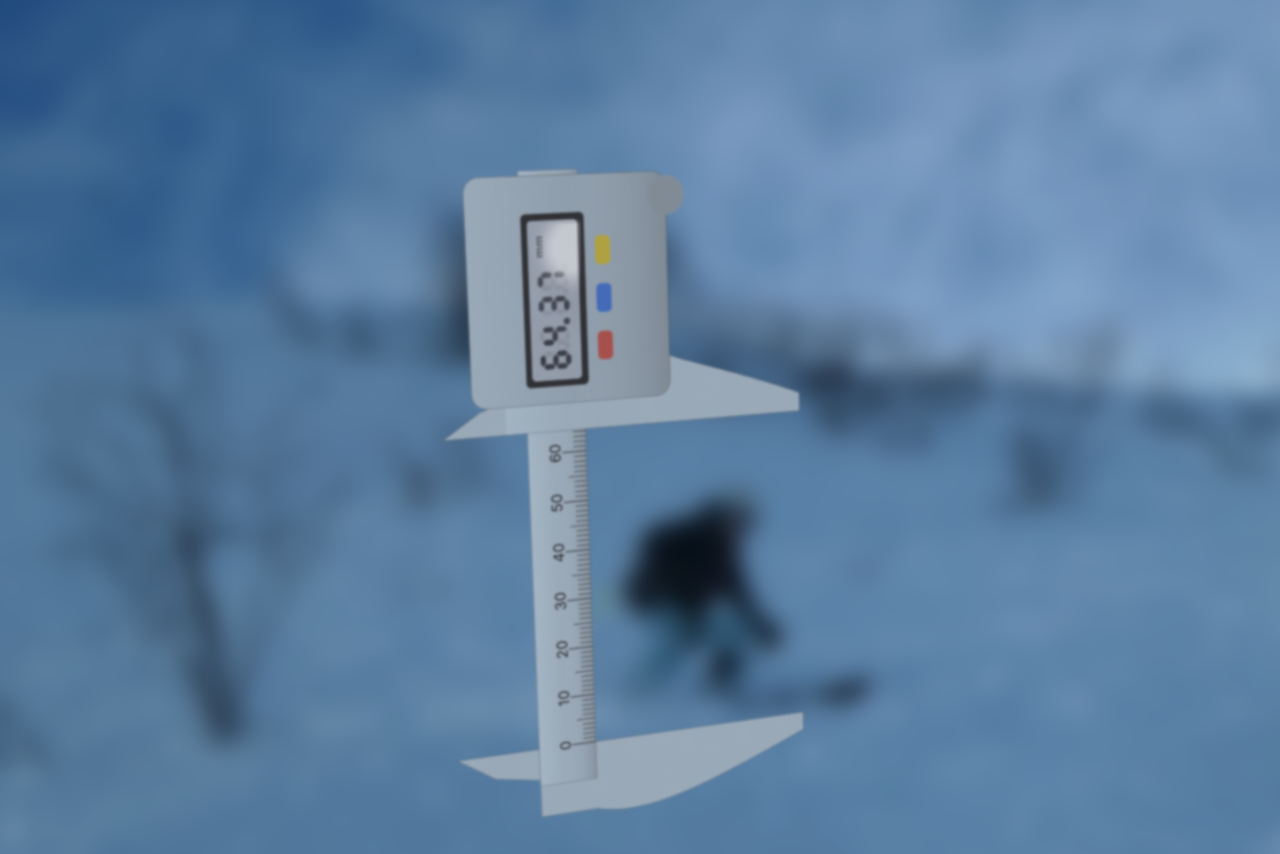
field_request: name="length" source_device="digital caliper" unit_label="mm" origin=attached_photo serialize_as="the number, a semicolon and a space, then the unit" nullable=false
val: 64.37; mm
